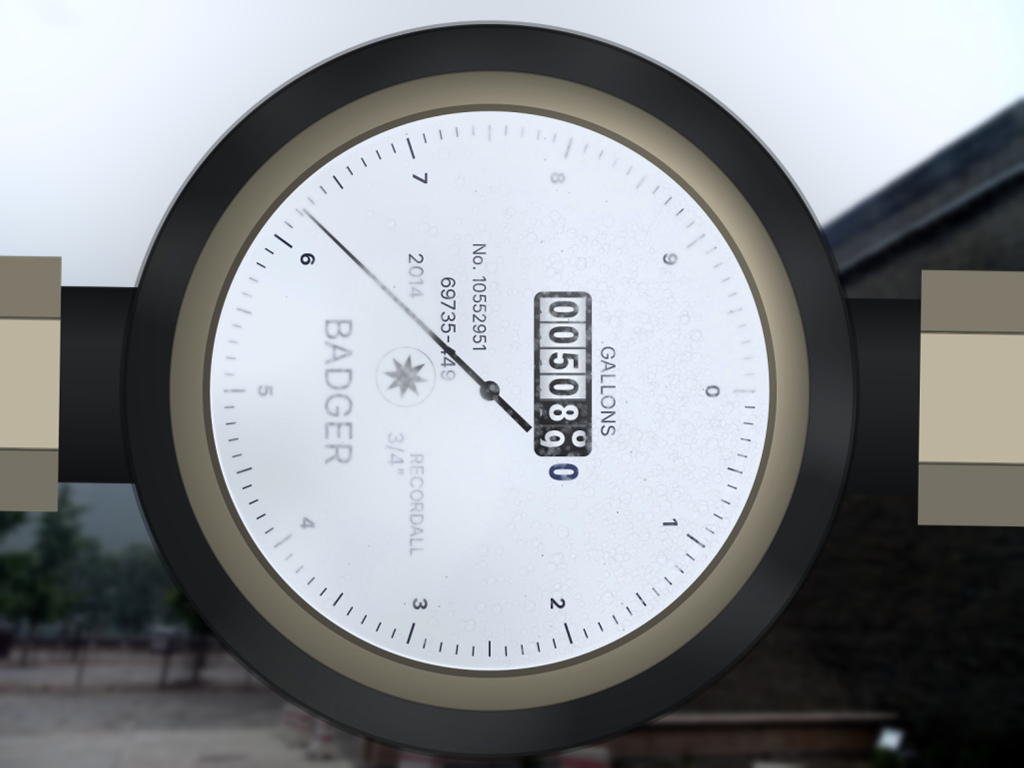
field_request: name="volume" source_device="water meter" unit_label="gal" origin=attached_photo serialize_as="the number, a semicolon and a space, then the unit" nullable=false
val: 50886.2; gal
